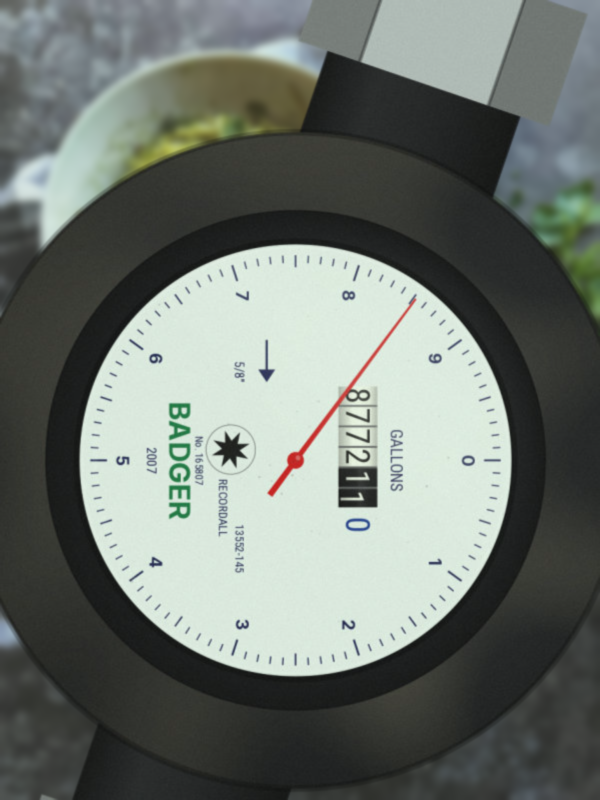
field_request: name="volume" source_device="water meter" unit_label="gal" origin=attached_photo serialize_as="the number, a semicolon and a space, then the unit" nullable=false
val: 8772108.5; gal
